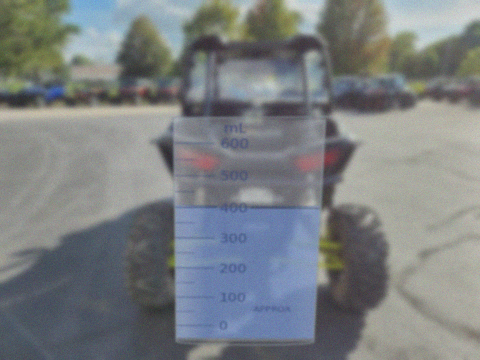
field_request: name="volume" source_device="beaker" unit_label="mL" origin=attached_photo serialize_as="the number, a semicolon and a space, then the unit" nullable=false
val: 400; mL
